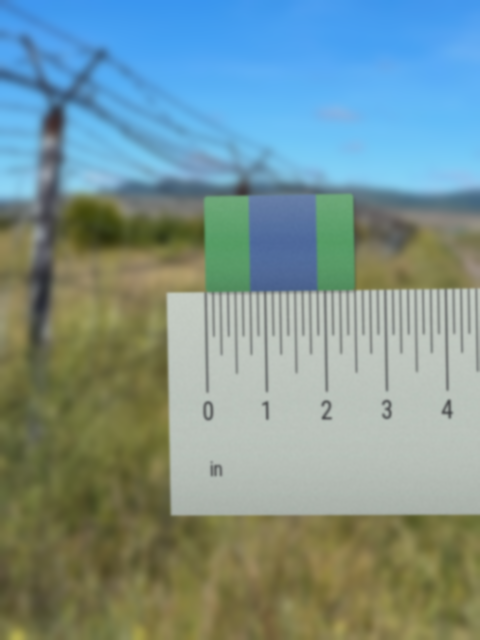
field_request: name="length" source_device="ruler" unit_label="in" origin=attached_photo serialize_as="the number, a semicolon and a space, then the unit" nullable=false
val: 2.5; in
